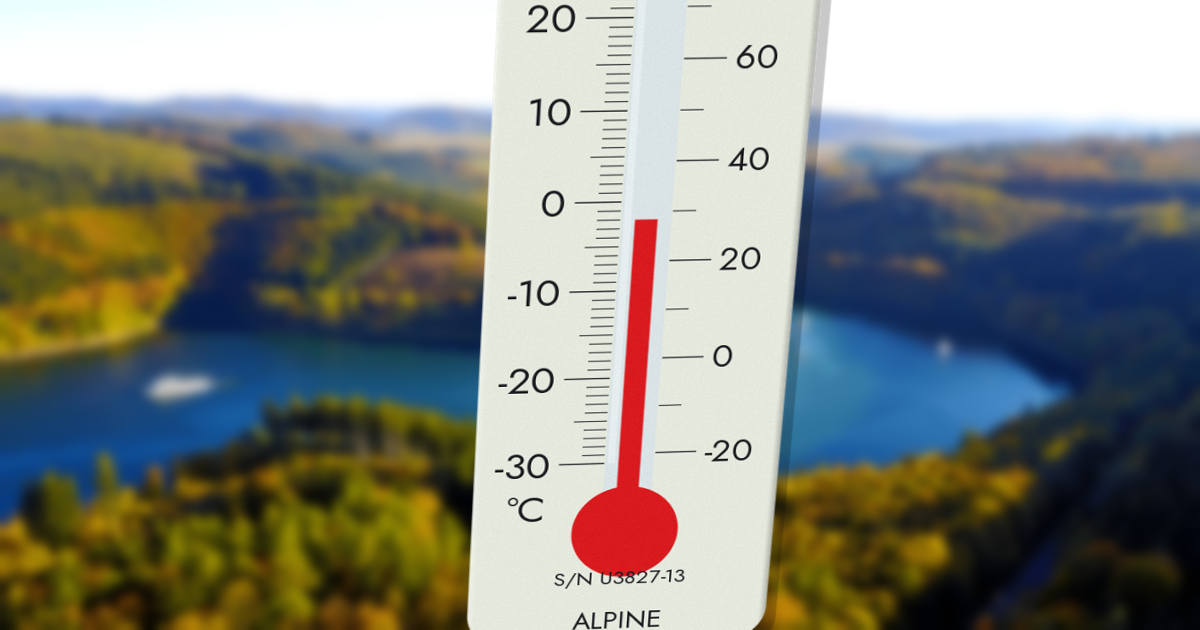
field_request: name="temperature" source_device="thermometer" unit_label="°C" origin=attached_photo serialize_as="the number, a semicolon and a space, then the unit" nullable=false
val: -2; °C
